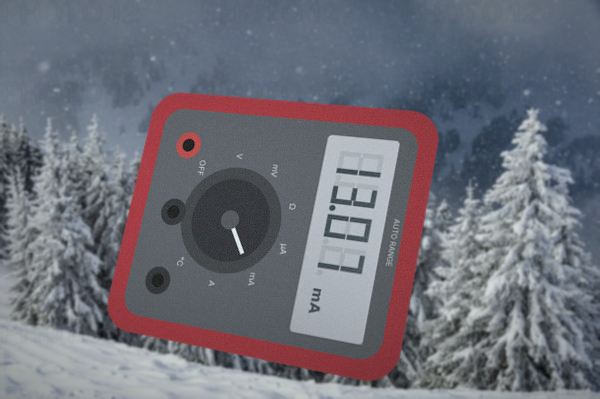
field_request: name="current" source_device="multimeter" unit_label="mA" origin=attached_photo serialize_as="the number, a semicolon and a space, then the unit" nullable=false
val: 13.07; mA
